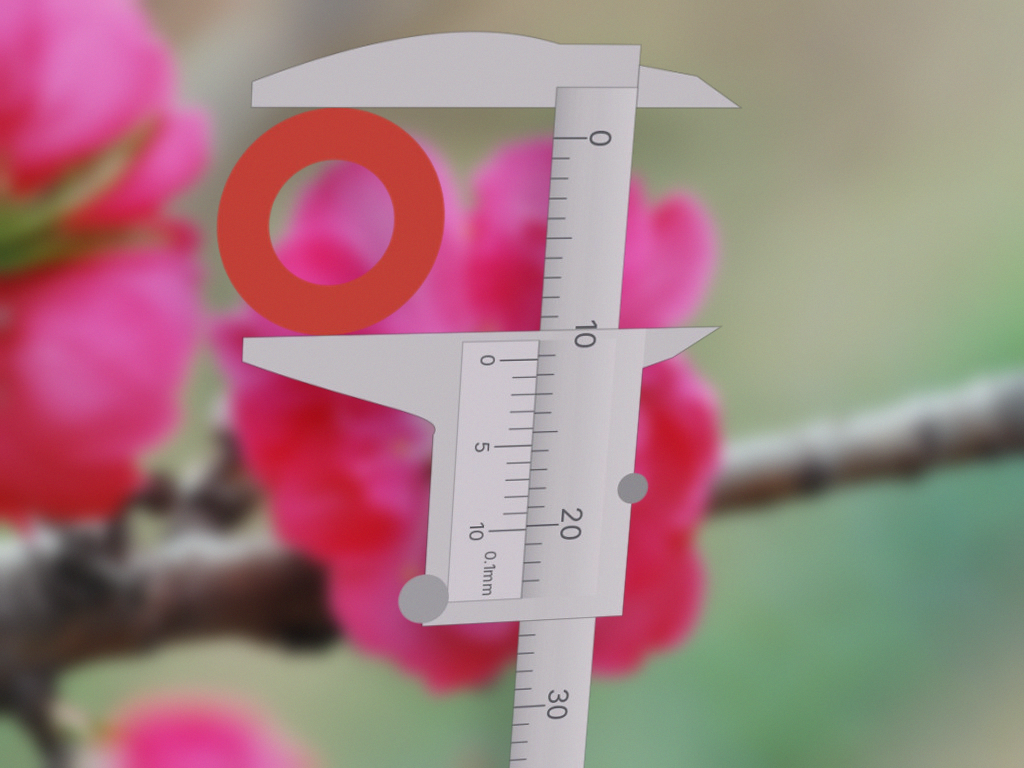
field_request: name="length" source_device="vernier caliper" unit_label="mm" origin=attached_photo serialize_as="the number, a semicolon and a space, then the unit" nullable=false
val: 11.2; mm
